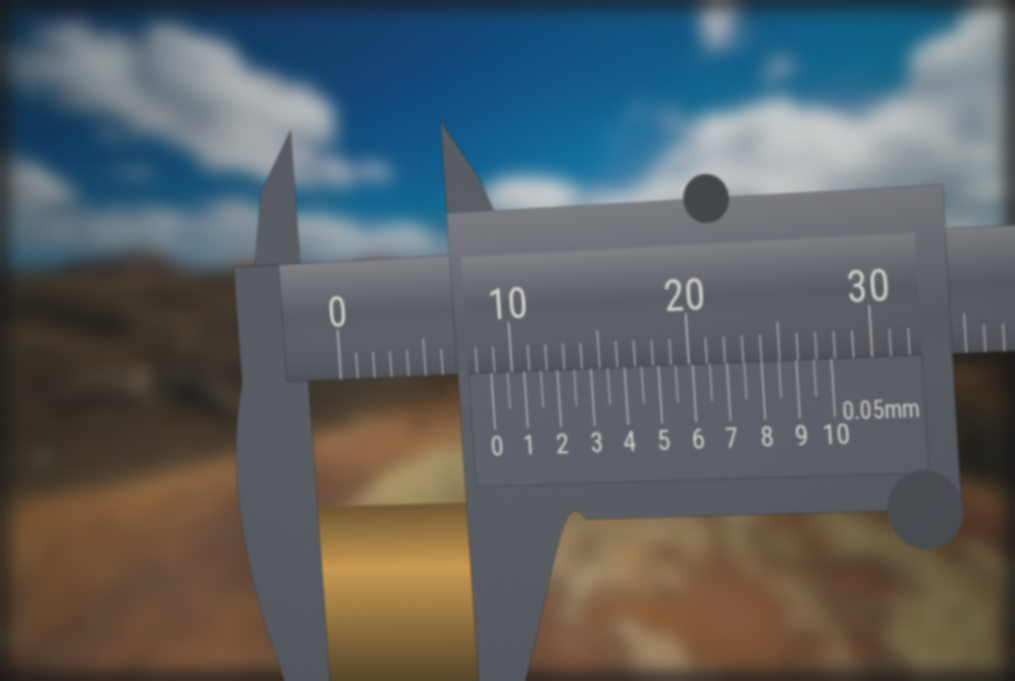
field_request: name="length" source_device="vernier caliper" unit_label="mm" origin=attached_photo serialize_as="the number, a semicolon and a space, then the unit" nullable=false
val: 8.8; mm
